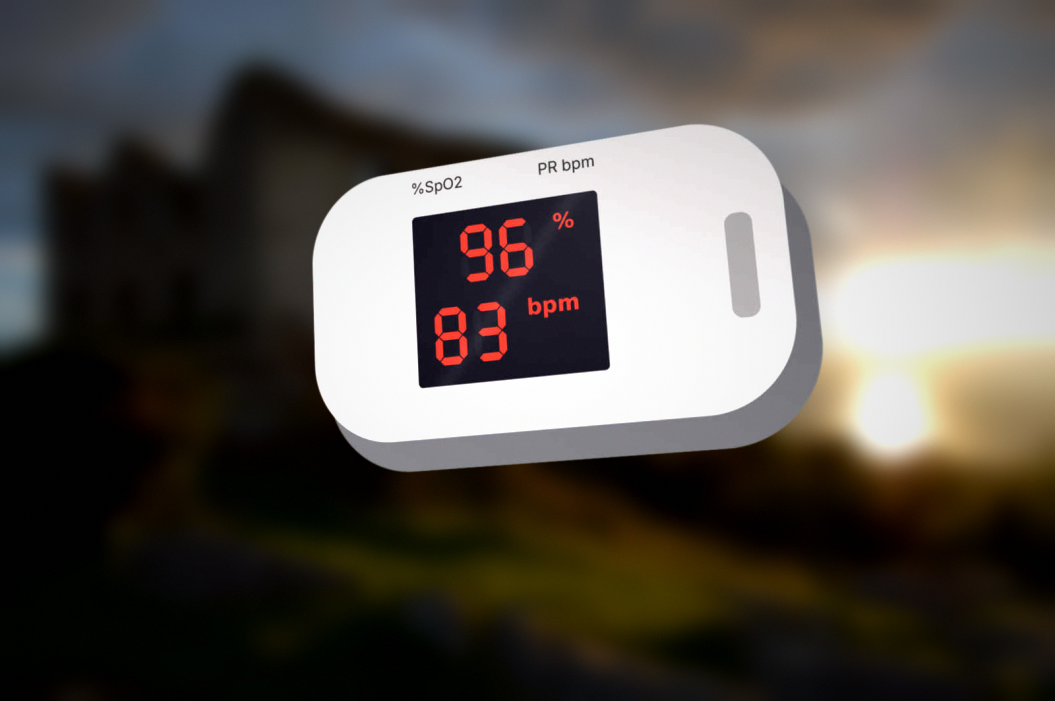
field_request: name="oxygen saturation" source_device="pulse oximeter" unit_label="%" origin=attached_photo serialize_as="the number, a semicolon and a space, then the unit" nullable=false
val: 96; %
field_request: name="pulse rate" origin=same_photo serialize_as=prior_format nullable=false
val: 83; bpm
